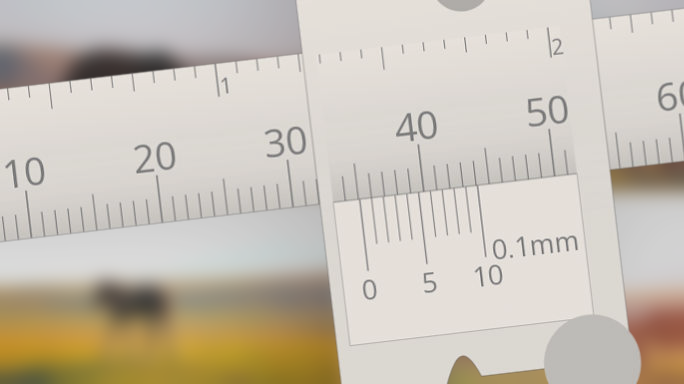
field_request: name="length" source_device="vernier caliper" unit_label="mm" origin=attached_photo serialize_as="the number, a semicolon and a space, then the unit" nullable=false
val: 35.1; mm
